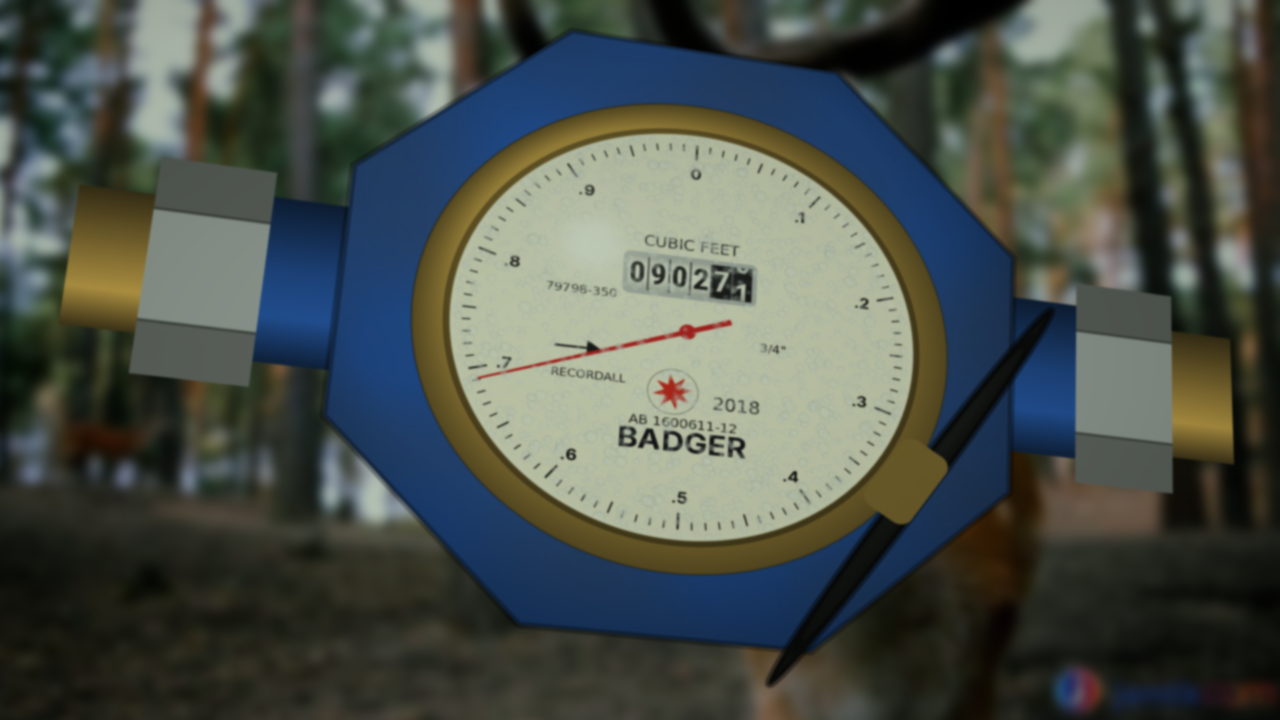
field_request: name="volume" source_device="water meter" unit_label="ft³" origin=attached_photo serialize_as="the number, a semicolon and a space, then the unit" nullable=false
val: 90270.69; ft³
